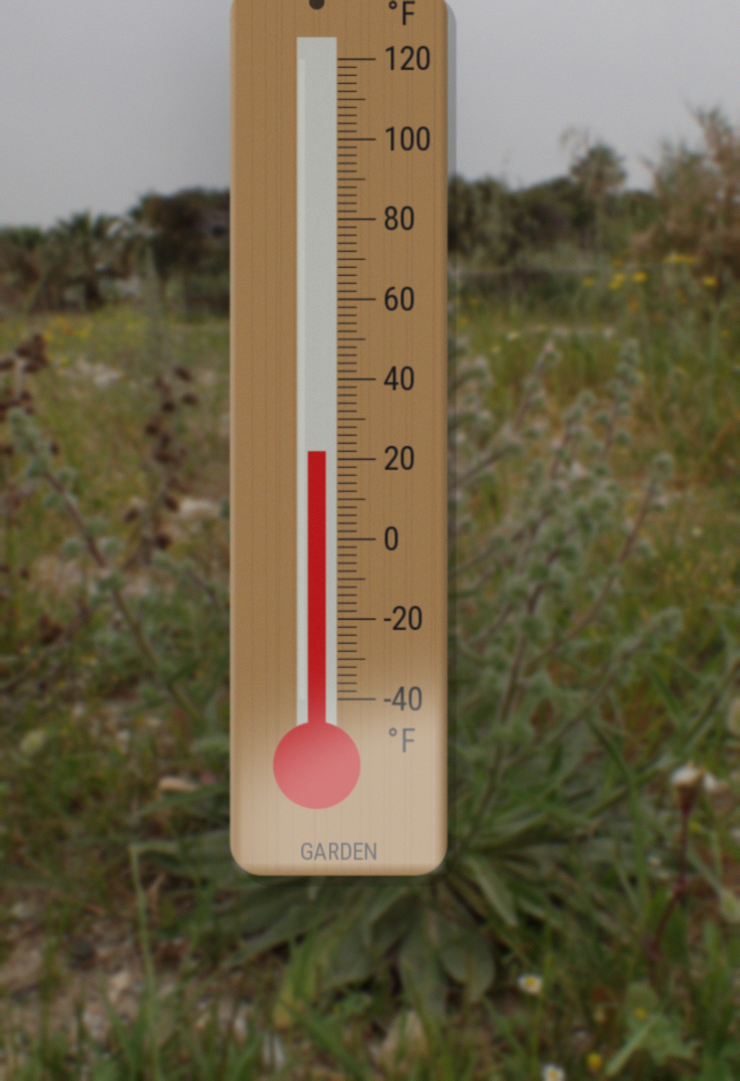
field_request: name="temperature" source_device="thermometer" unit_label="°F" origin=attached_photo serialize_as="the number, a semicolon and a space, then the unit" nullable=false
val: 22; °F
